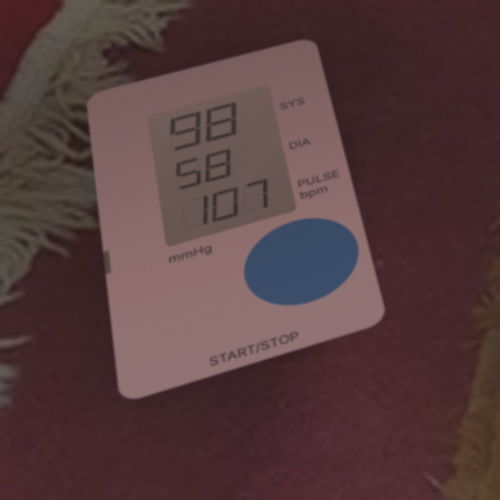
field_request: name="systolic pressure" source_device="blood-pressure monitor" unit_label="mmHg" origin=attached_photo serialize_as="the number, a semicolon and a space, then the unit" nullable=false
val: 98; mmHg
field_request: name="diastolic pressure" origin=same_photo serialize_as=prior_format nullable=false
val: 58; mmHg
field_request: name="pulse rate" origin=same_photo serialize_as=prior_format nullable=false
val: 107; bpm
